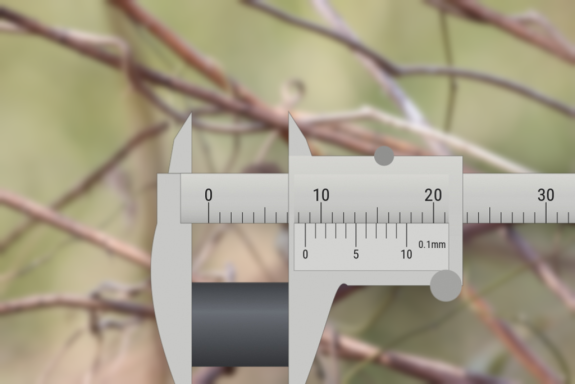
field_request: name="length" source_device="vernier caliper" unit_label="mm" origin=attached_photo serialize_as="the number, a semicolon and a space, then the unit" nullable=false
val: 8.6; mm
